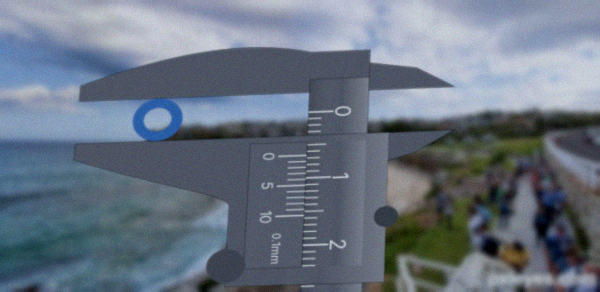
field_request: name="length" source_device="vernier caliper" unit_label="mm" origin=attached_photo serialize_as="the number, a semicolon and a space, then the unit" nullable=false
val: 6.6; mm
